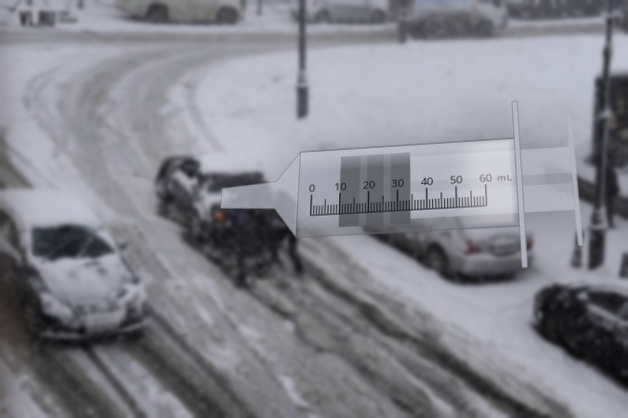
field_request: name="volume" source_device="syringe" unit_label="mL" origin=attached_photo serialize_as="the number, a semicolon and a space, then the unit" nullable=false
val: 10; mL
